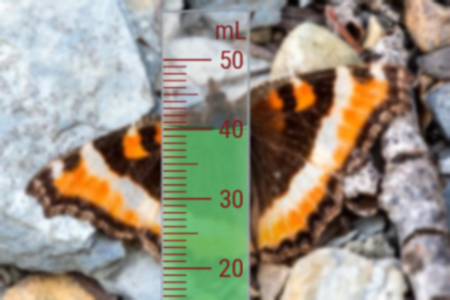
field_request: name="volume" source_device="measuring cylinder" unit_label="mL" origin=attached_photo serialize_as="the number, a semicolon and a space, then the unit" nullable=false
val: 40; mL
